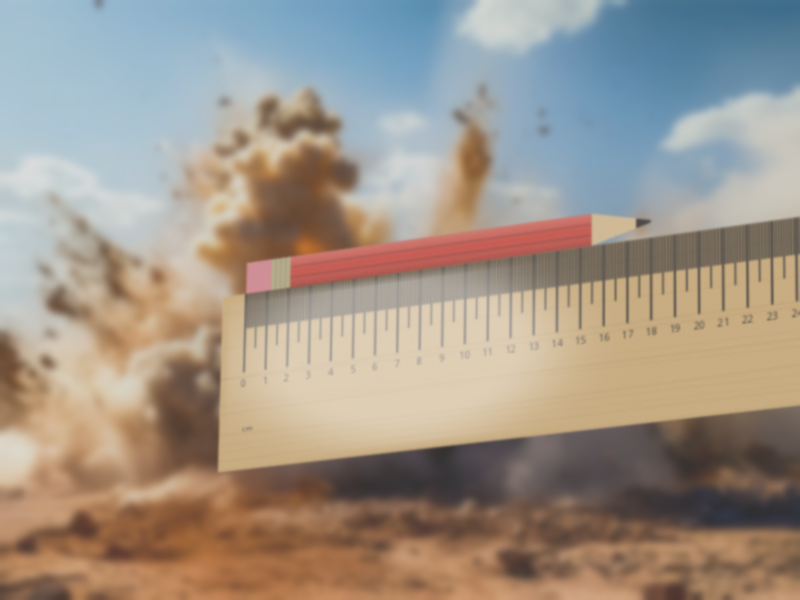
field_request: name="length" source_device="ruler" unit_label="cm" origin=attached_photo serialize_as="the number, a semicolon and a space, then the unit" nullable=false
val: 18; cm
